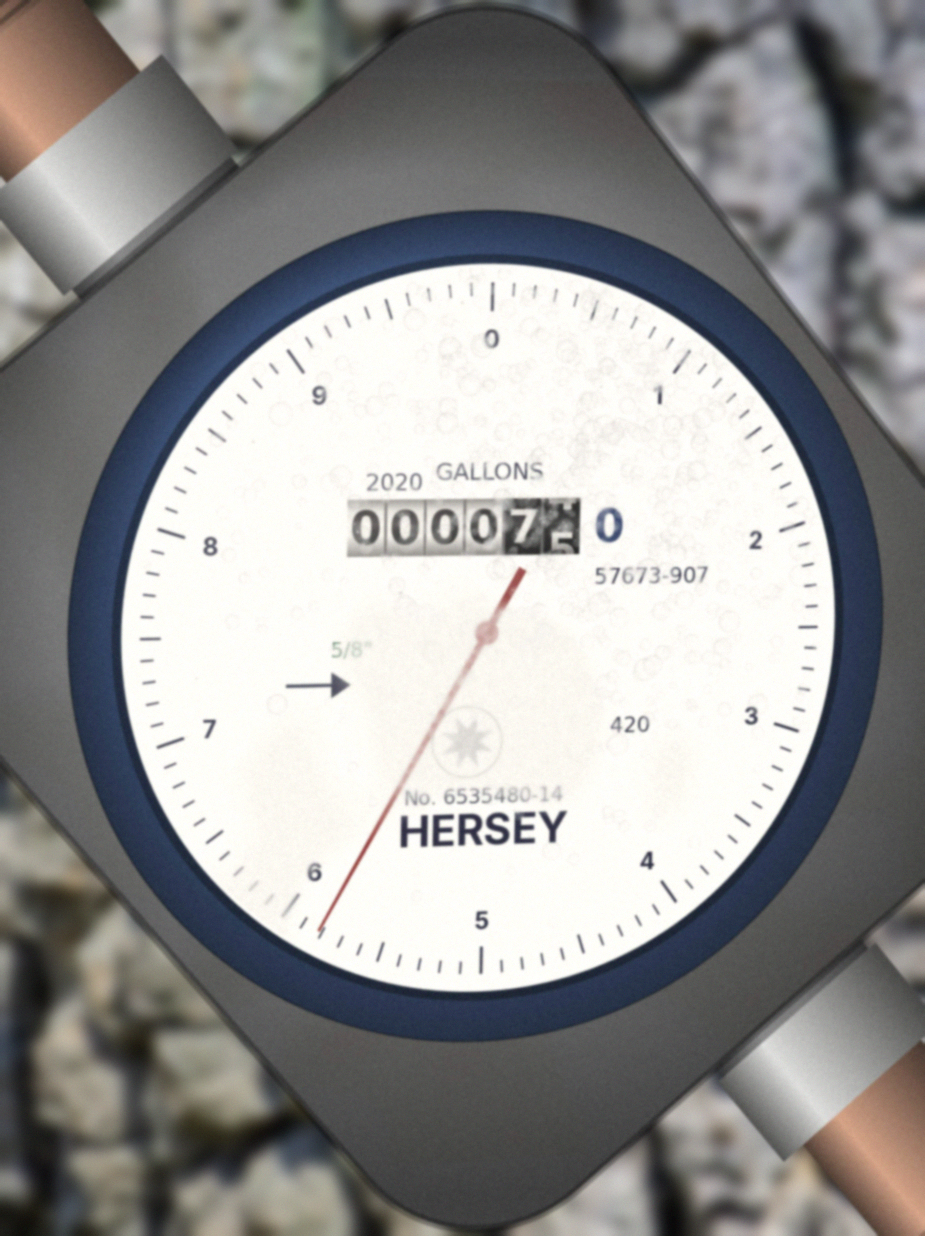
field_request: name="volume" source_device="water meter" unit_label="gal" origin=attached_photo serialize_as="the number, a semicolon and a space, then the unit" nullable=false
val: 745.8; gal
